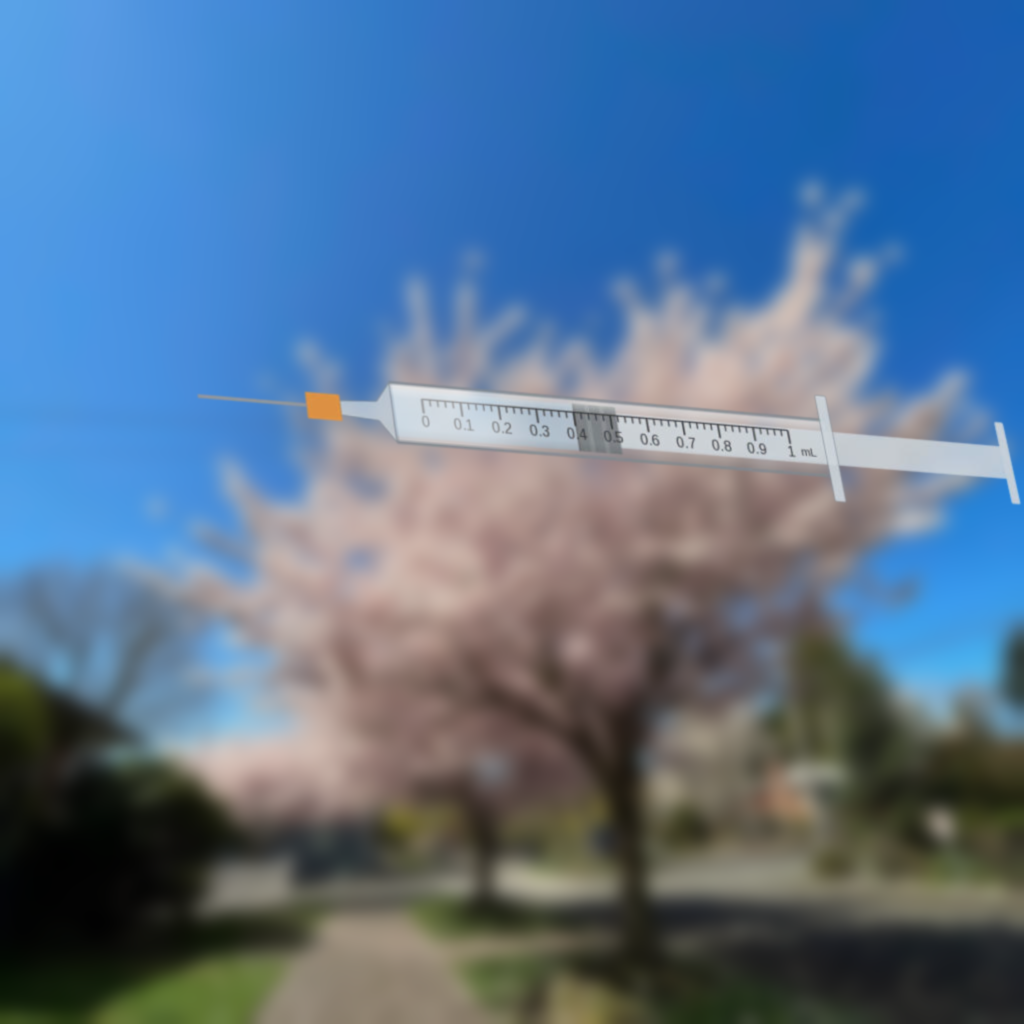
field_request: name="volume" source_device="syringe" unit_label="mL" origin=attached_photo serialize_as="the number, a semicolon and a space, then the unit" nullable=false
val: 0.4; mL
